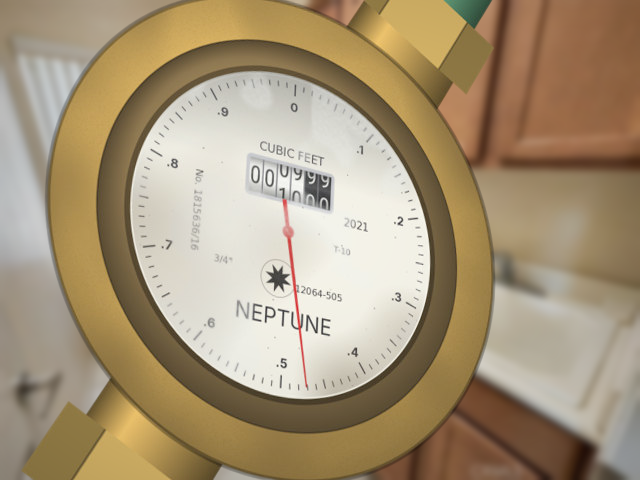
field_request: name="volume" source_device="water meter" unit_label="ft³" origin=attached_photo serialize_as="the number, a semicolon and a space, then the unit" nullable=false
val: 999.47; ft³
